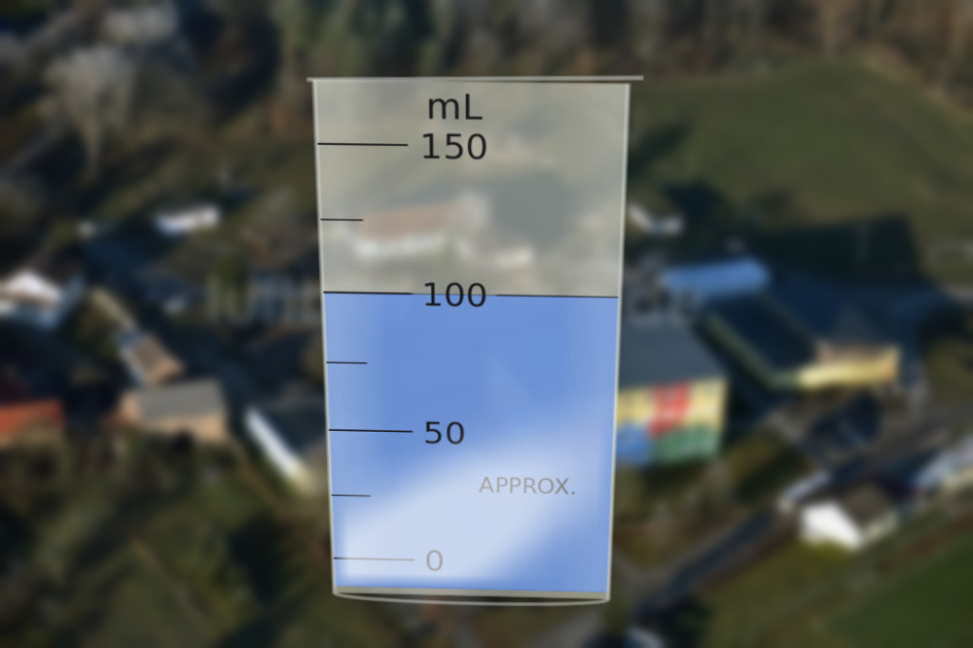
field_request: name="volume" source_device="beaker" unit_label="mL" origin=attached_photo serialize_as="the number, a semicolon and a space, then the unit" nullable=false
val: 100; mL
